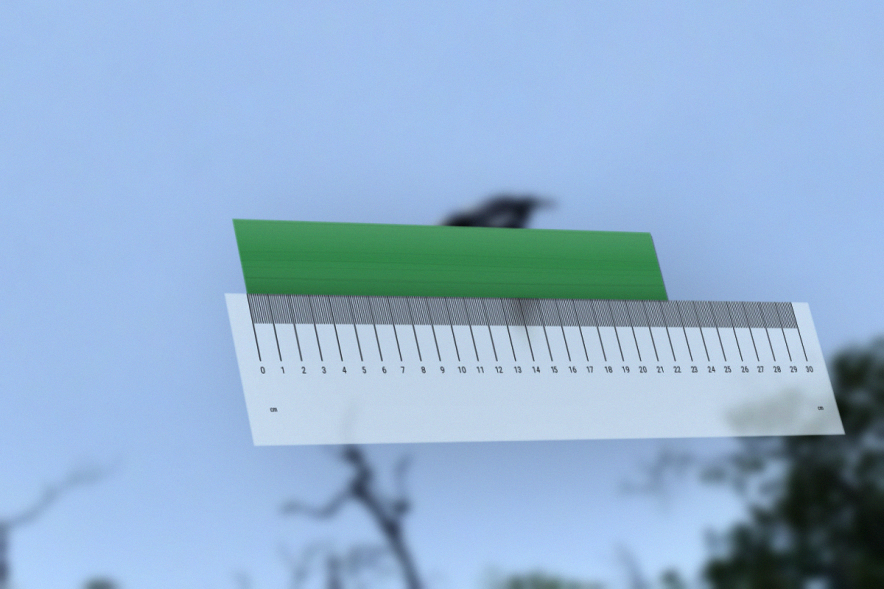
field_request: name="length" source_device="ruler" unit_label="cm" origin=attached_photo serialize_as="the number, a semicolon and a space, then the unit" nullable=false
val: 22.5; cm
